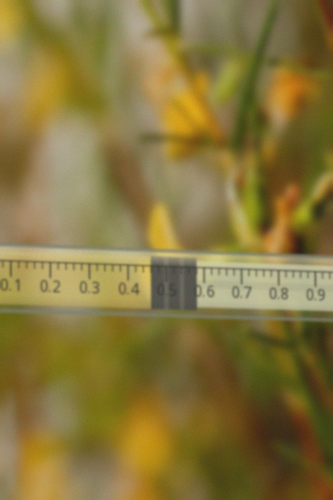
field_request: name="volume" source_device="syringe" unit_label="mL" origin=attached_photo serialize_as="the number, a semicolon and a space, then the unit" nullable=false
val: 0.46; mL
